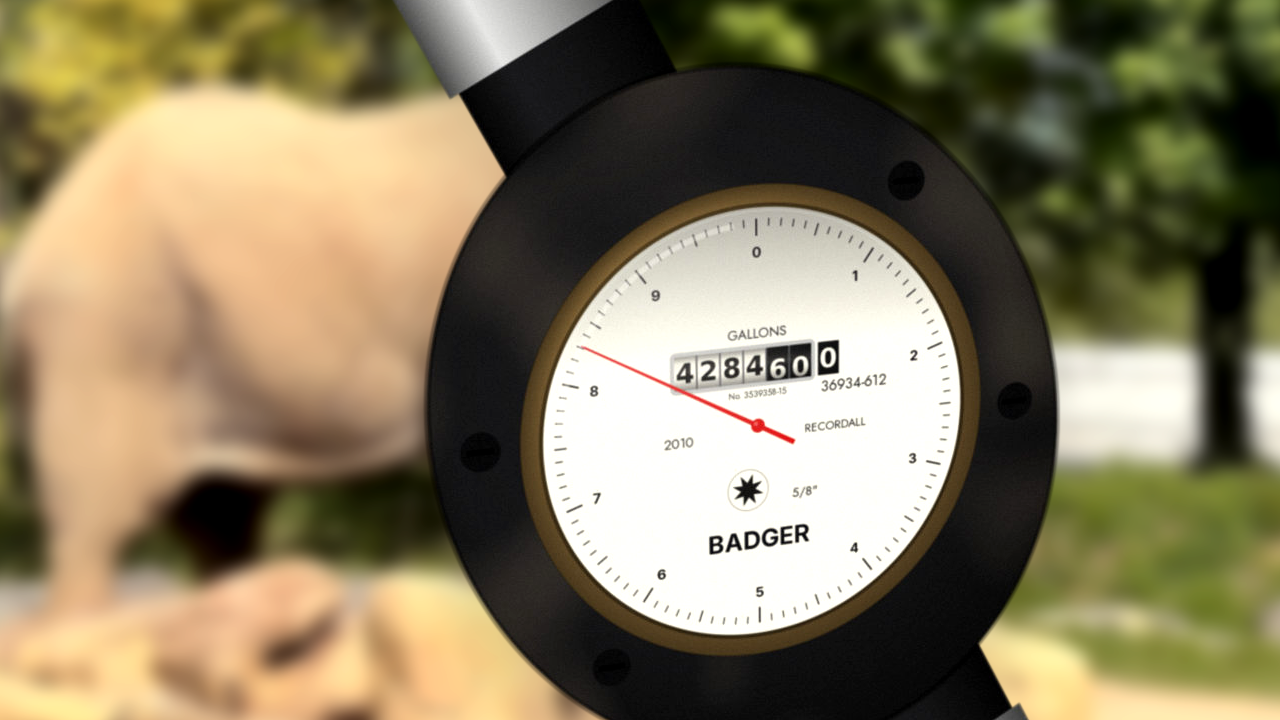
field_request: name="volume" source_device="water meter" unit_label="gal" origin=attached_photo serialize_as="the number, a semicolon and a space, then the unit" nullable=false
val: 4284598.3; gal
